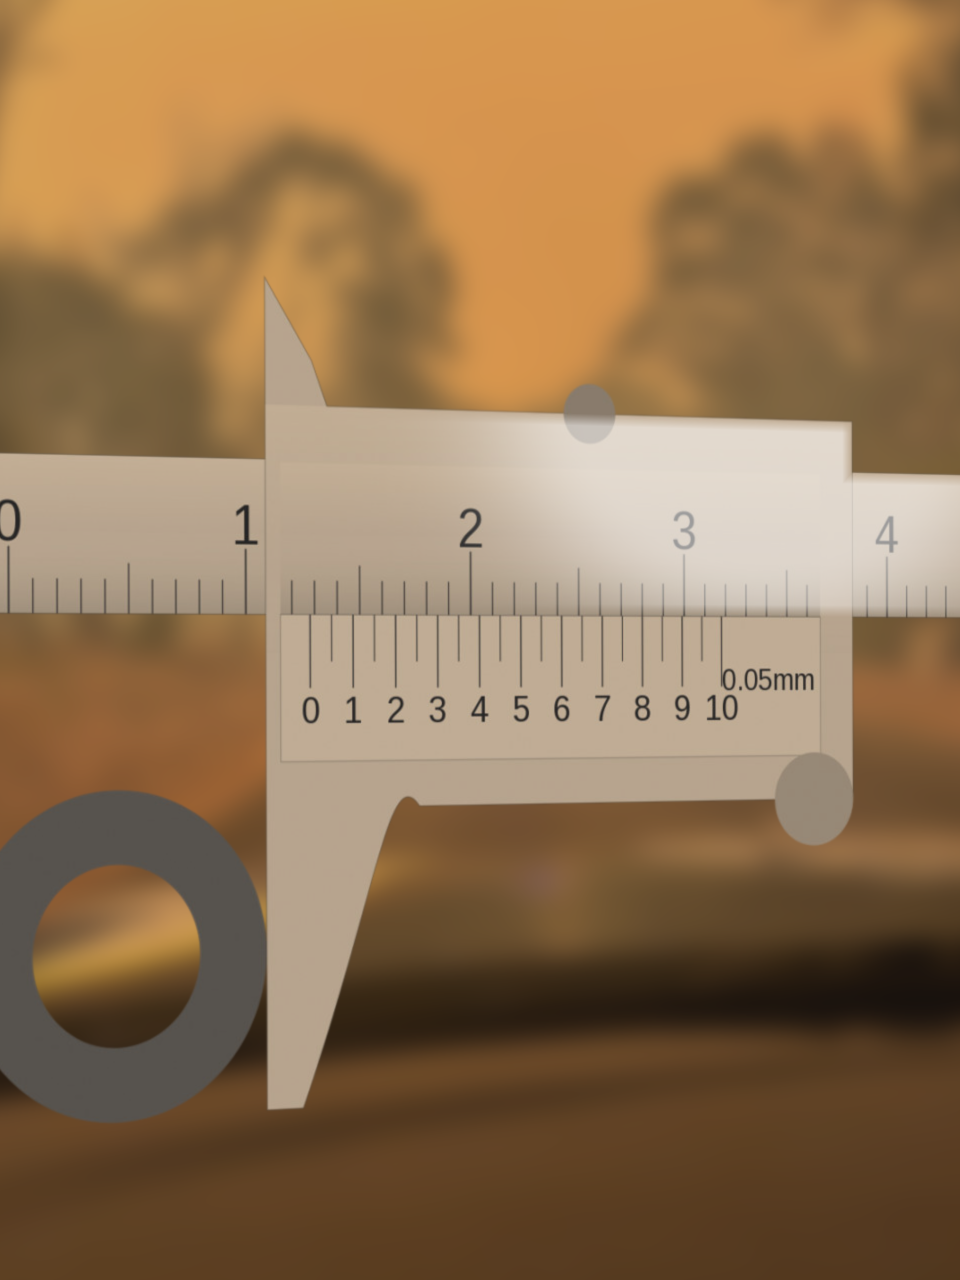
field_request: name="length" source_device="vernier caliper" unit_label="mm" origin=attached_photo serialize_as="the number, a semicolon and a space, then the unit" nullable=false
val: 12.8; mm
